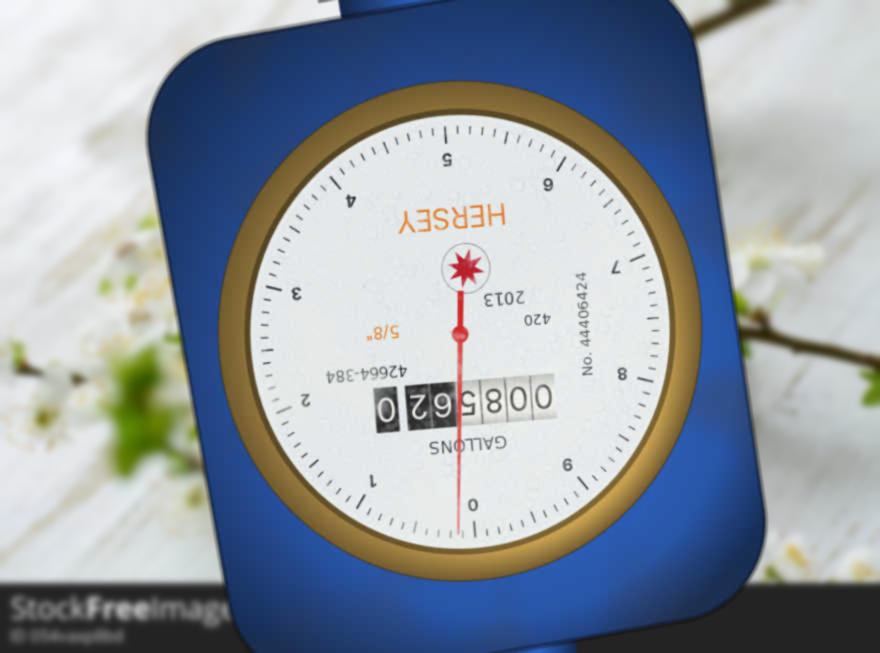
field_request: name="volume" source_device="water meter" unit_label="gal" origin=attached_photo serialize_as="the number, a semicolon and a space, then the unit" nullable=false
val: 85620.1; gal
